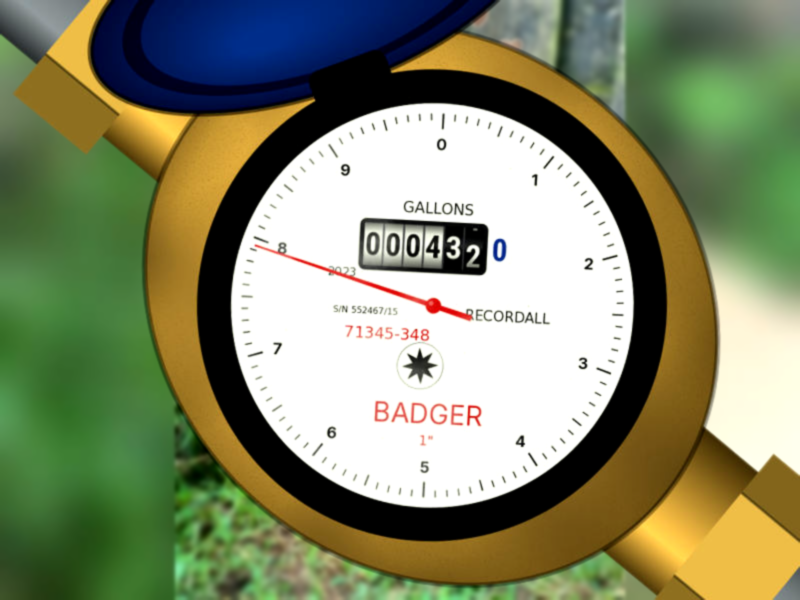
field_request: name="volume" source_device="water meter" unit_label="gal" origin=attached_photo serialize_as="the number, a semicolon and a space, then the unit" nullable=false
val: 4317.9; gal
